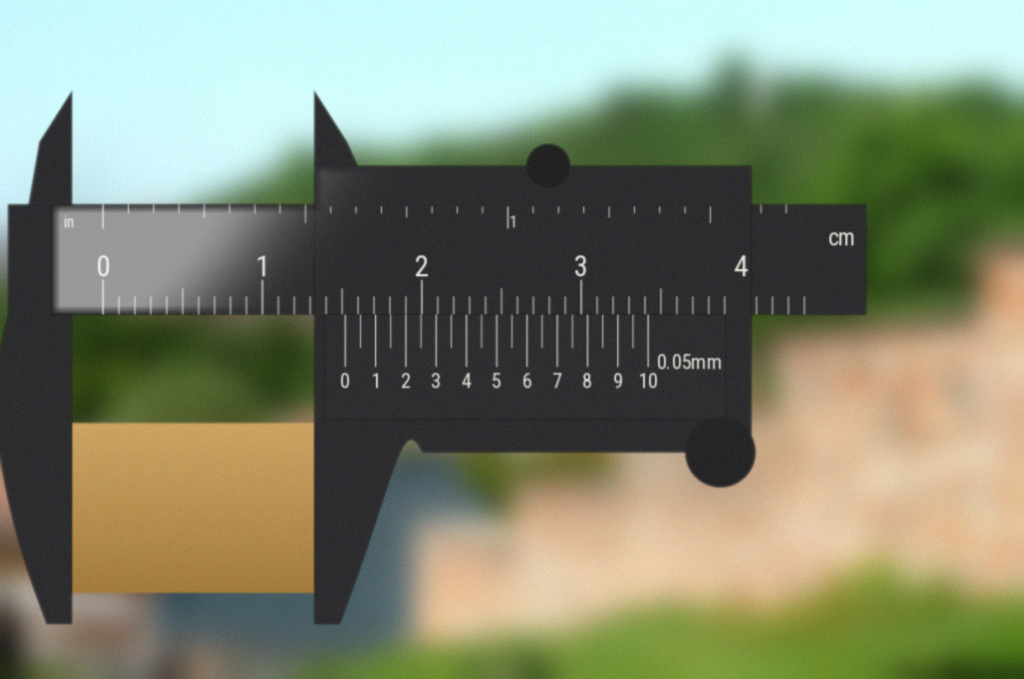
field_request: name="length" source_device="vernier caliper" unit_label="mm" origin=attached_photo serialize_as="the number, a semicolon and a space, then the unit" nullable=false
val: 15.2; mm
